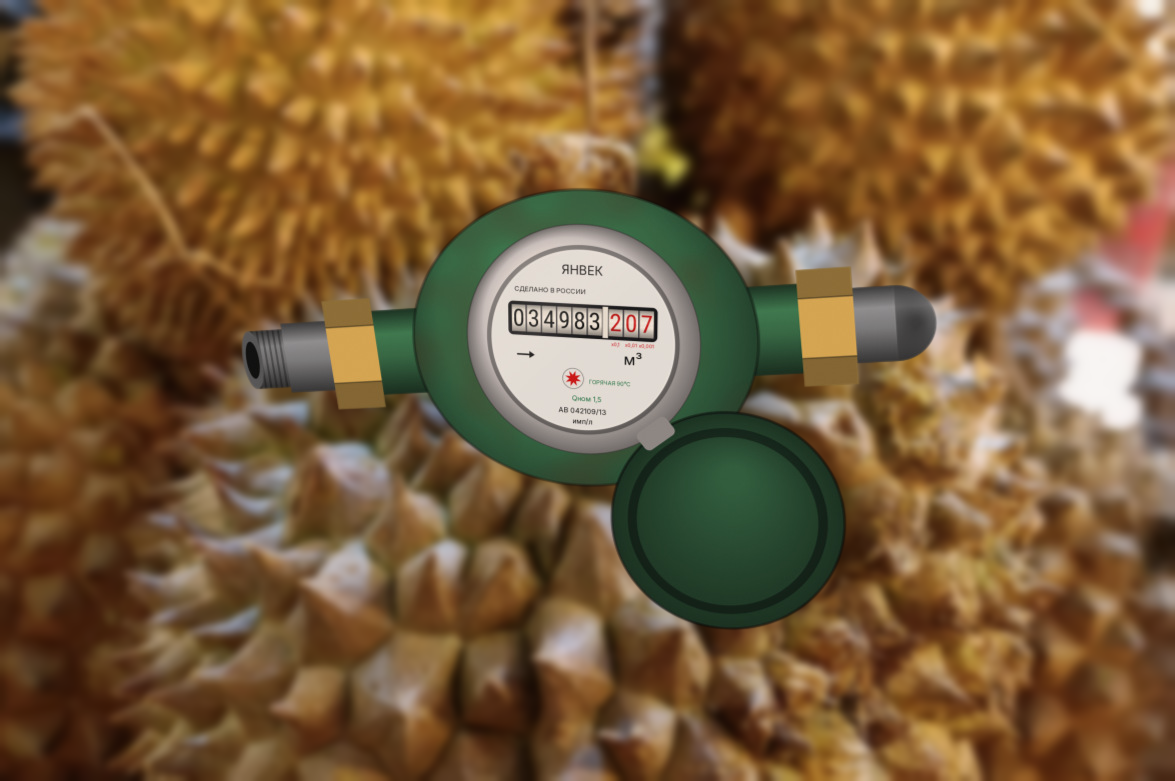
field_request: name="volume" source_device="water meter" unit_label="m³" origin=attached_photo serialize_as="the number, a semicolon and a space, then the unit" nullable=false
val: 34983.207; m³
